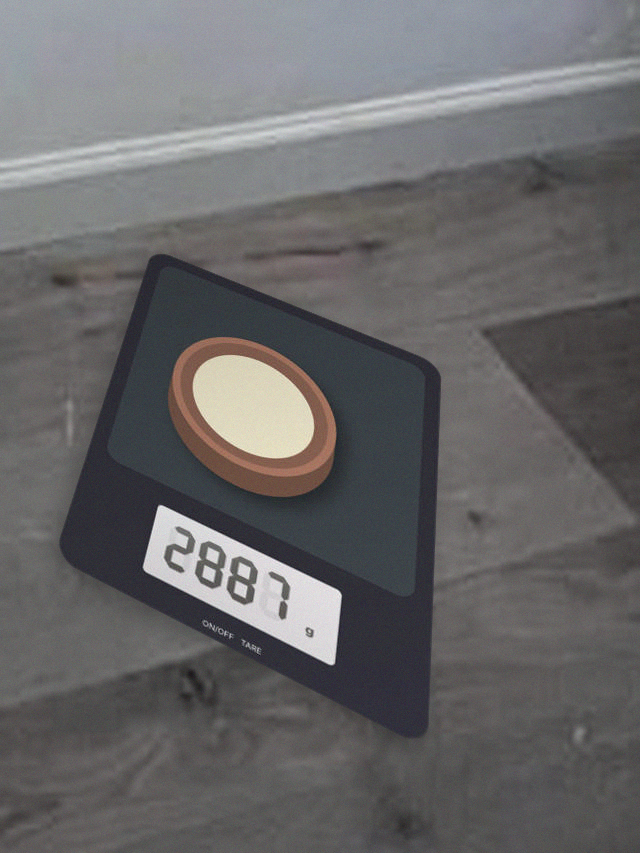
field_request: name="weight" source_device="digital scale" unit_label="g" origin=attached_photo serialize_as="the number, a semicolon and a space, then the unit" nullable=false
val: 2887; g
